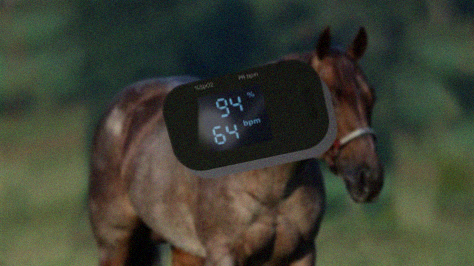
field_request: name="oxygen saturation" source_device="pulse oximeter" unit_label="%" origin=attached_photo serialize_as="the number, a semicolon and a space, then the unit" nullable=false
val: 94; %
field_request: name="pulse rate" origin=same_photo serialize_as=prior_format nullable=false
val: 64; bpm
